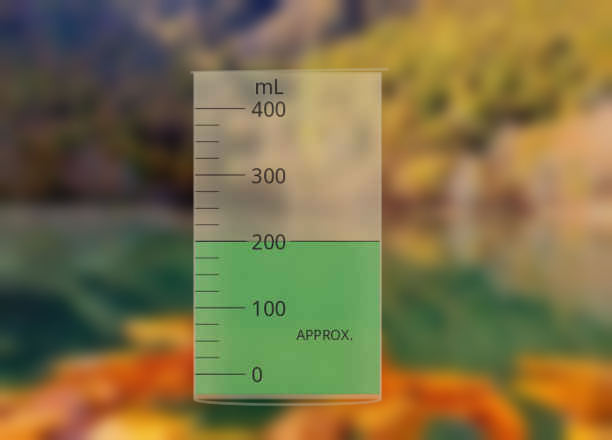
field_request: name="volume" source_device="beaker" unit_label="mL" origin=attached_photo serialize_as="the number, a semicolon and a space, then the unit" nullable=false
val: 200; mL
